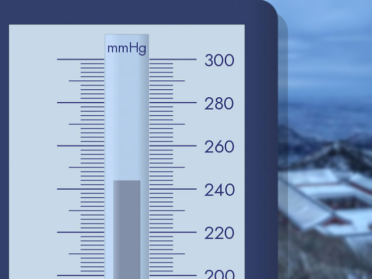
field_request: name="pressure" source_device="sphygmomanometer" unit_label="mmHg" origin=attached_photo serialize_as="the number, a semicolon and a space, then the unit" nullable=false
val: 244; mmHg
